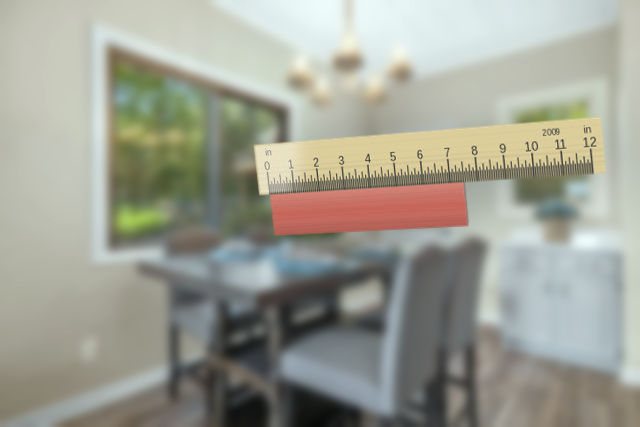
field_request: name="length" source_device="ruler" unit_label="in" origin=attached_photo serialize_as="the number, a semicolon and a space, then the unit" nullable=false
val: 7.5; in
